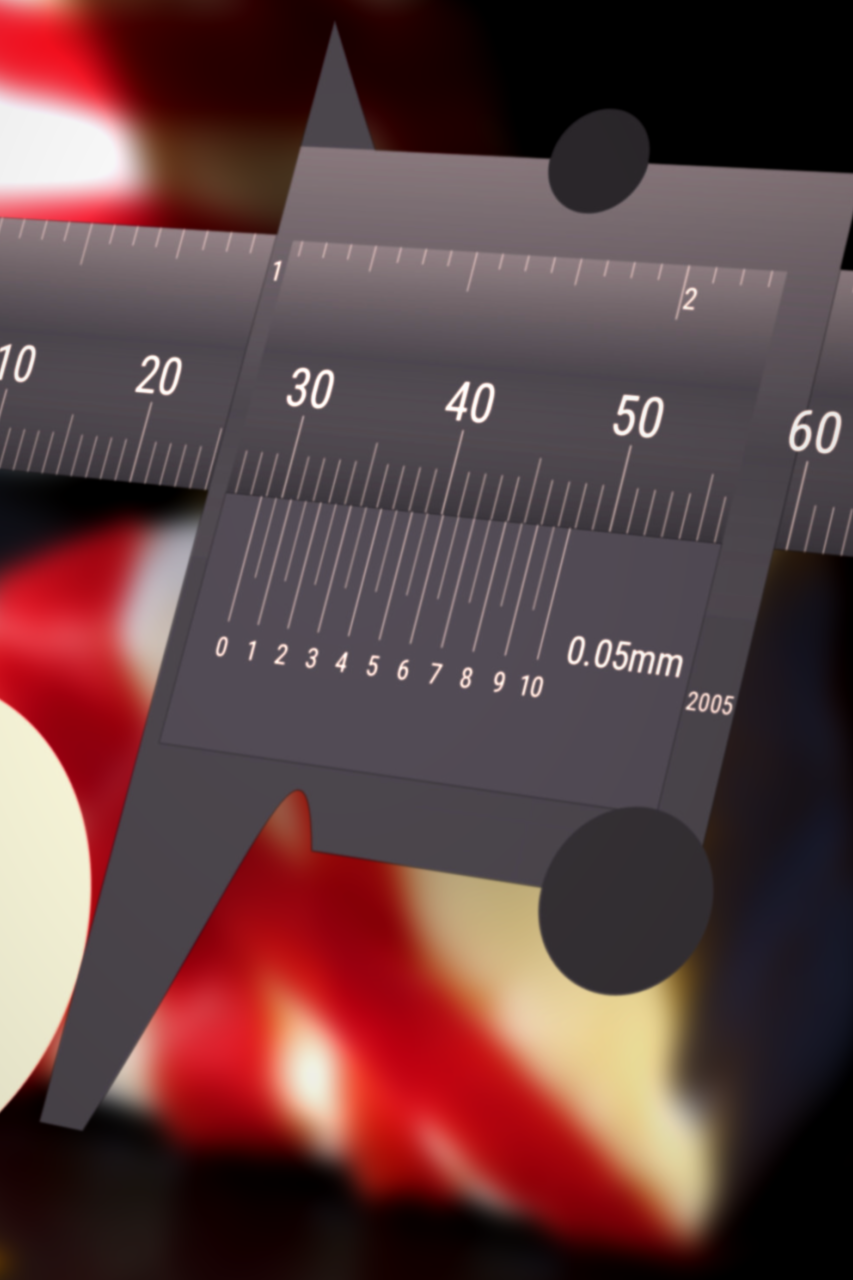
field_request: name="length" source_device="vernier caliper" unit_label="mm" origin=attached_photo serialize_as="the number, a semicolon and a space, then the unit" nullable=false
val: 28.7; mm
